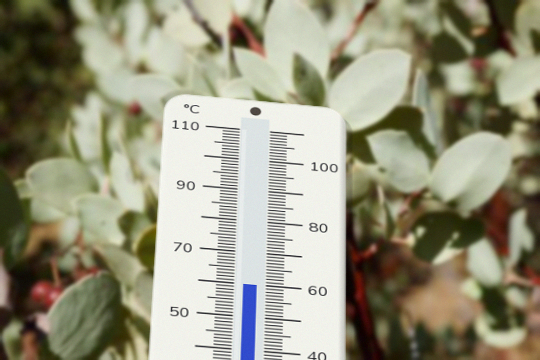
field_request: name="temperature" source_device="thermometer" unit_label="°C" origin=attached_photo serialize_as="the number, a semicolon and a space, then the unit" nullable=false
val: 60; °C
